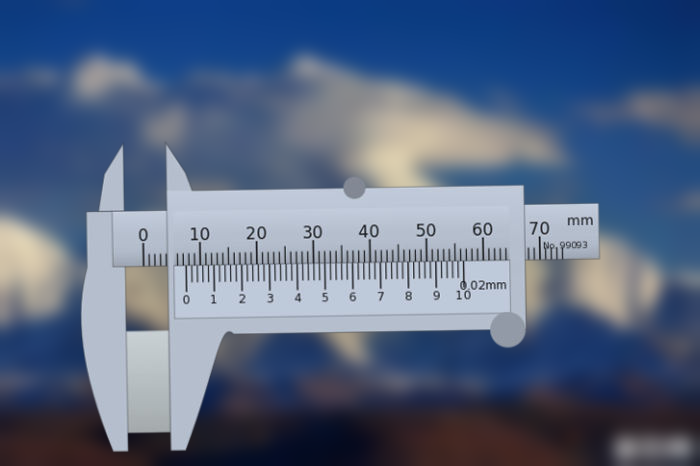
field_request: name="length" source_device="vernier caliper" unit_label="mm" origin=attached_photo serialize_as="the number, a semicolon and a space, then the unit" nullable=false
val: 7.5; mm
